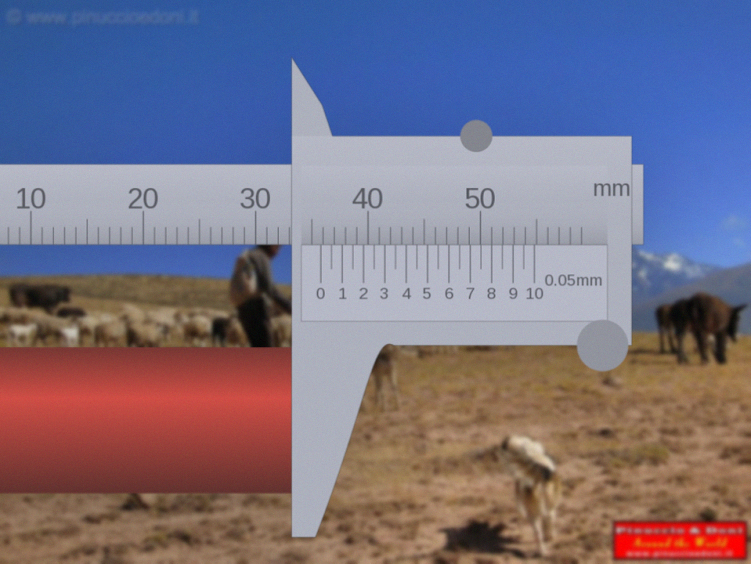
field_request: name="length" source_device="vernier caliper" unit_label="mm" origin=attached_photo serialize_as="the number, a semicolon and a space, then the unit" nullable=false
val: 35.8; mm
